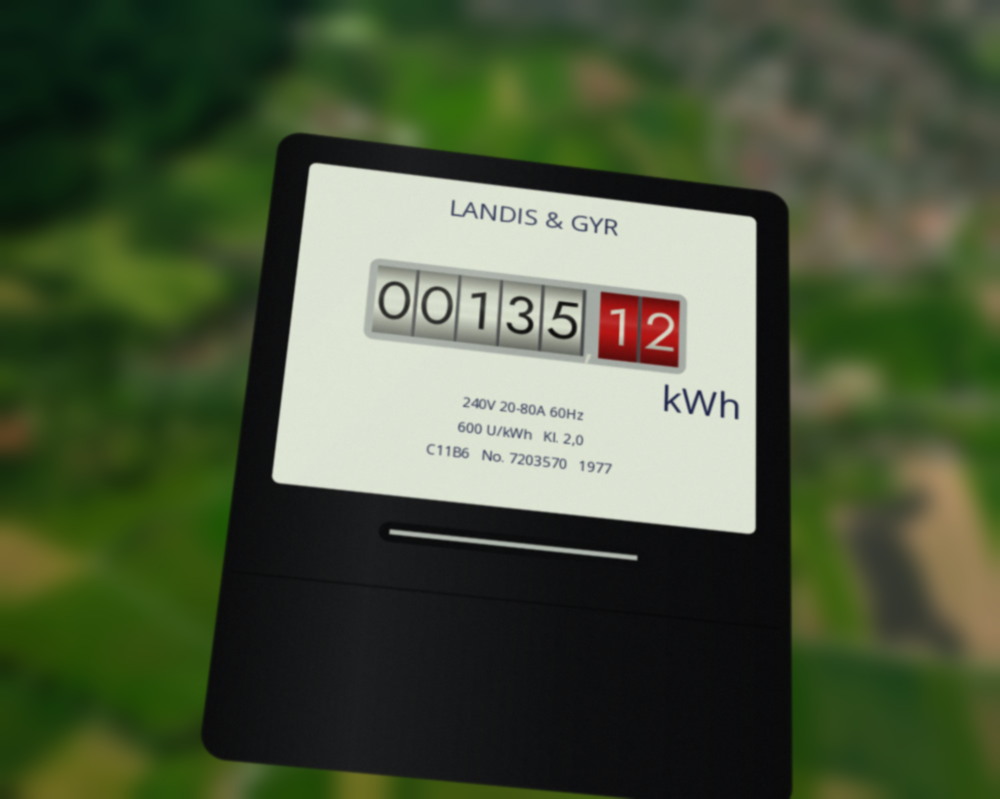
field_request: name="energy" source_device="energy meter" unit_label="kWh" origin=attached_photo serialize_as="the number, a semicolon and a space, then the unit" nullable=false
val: 135.12; kWh
